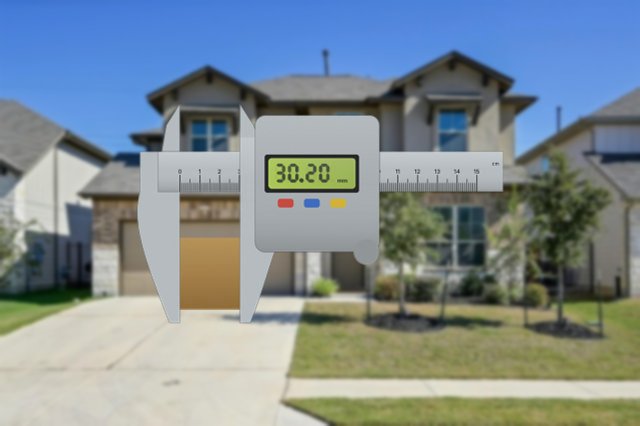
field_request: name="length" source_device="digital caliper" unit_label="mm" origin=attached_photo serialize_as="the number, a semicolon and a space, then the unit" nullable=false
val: 30.20; mm
